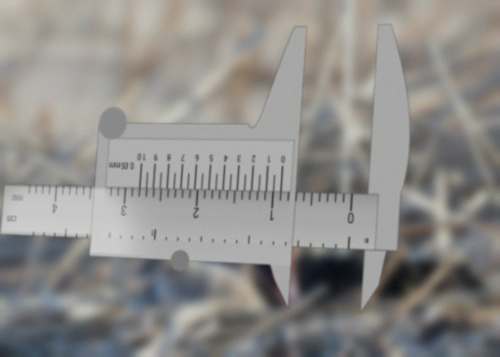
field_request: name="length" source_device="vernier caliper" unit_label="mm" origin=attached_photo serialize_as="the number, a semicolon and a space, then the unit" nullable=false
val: 9.0; mm
